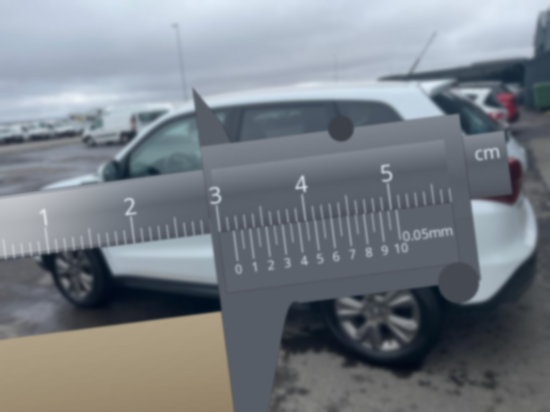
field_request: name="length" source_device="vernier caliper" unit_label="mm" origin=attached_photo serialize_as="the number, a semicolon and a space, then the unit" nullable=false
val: 31.6; mm
